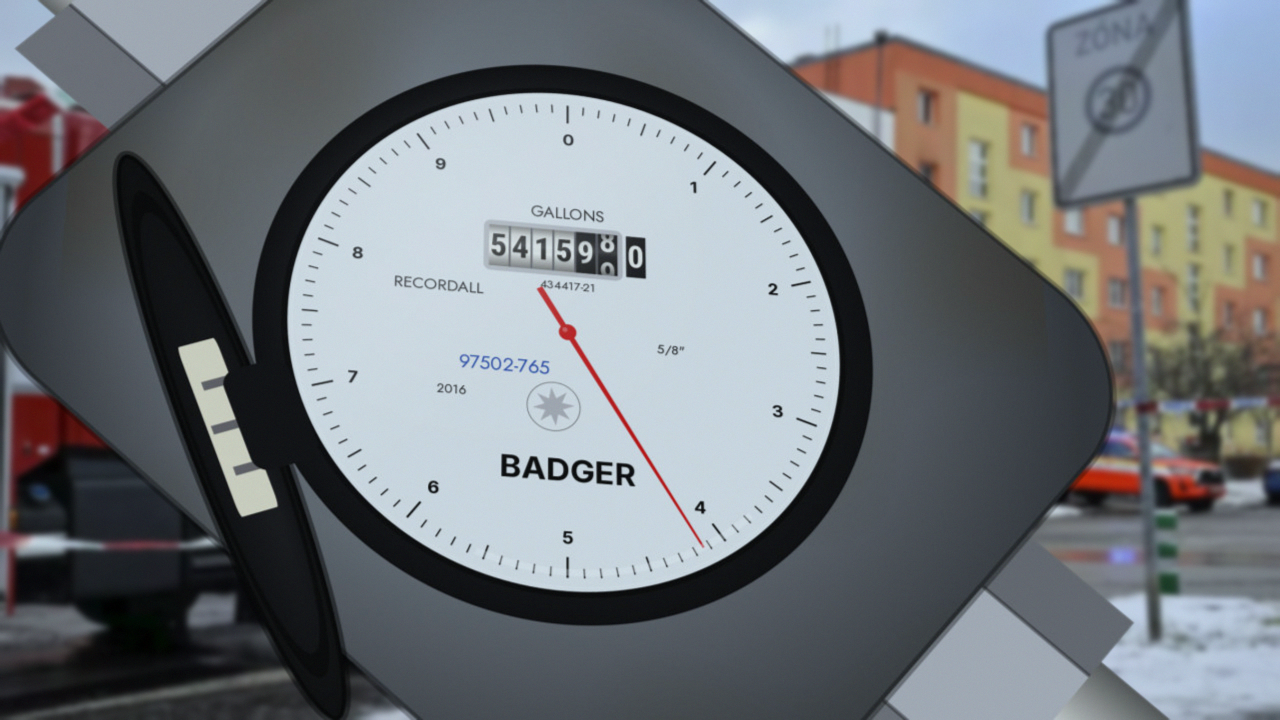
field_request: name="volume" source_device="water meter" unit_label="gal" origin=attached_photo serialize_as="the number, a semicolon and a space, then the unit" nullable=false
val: 5415984.1; gal
